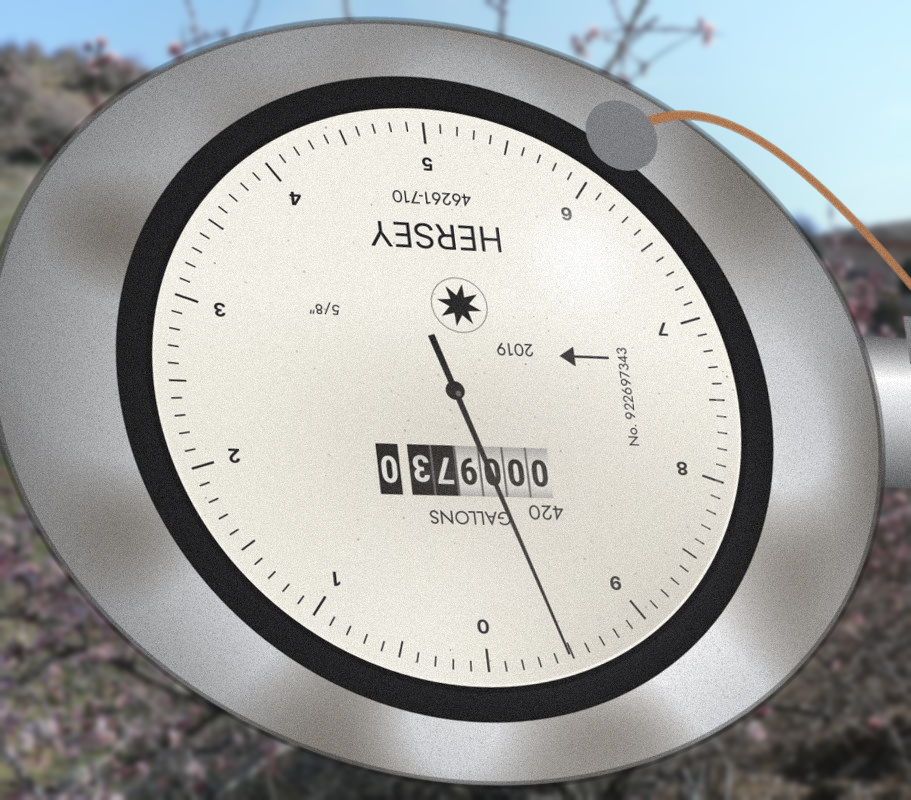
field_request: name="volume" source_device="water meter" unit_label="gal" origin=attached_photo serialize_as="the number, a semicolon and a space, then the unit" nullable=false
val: 9729.5; gal
